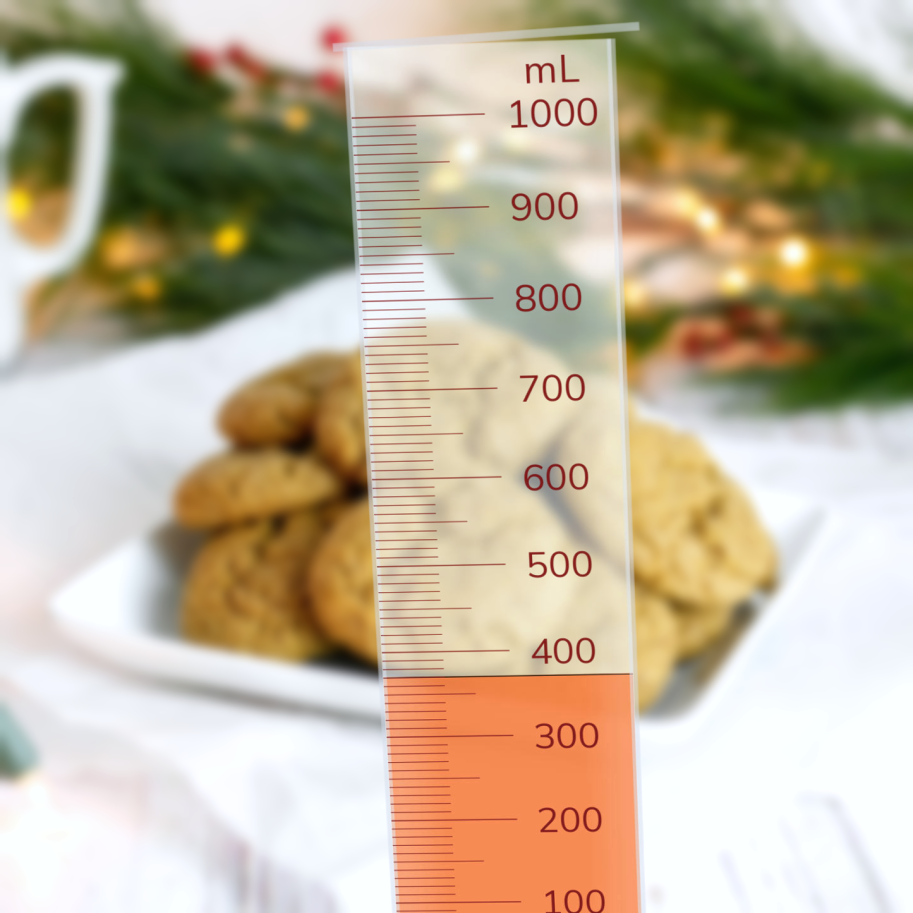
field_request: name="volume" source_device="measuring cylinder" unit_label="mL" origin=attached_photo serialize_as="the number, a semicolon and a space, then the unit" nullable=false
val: 370; mL
